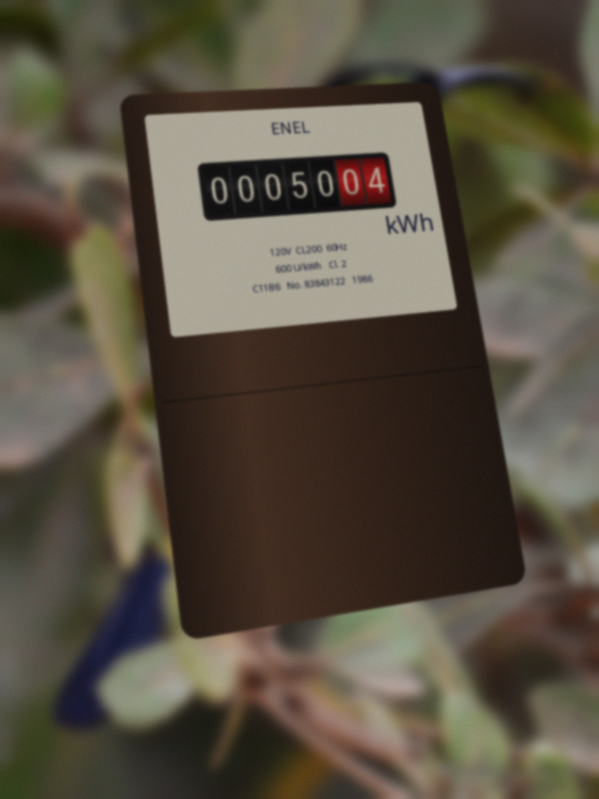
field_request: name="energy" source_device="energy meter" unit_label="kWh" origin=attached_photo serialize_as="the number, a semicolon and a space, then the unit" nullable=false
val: 50.04; kWh
